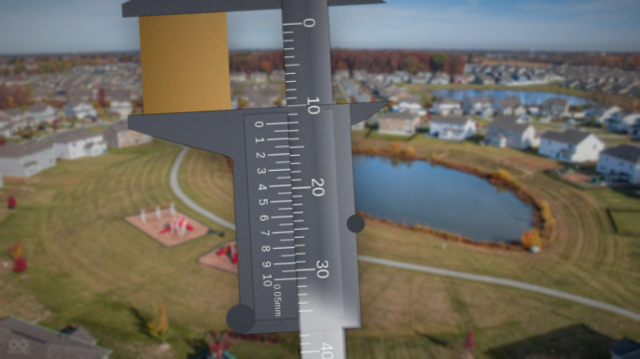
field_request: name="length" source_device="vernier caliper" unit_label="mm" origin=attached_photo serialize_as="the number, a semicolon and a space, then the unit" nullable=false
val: 12.0; mm
